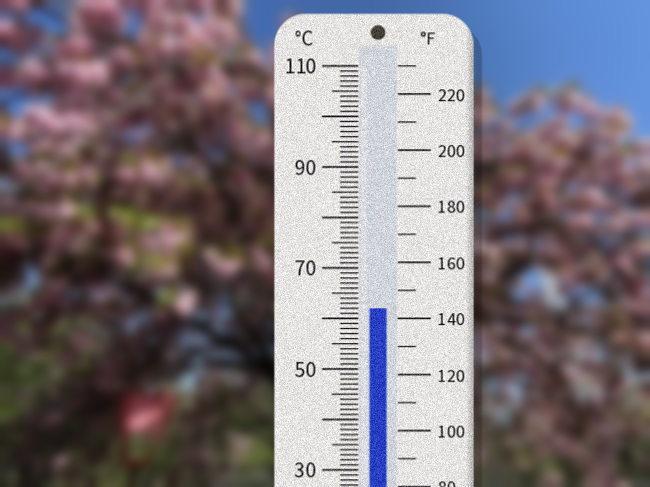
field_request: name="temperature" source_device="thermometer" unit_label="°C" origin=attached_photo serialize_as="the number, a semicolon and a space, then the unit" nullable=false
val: 62; °C
